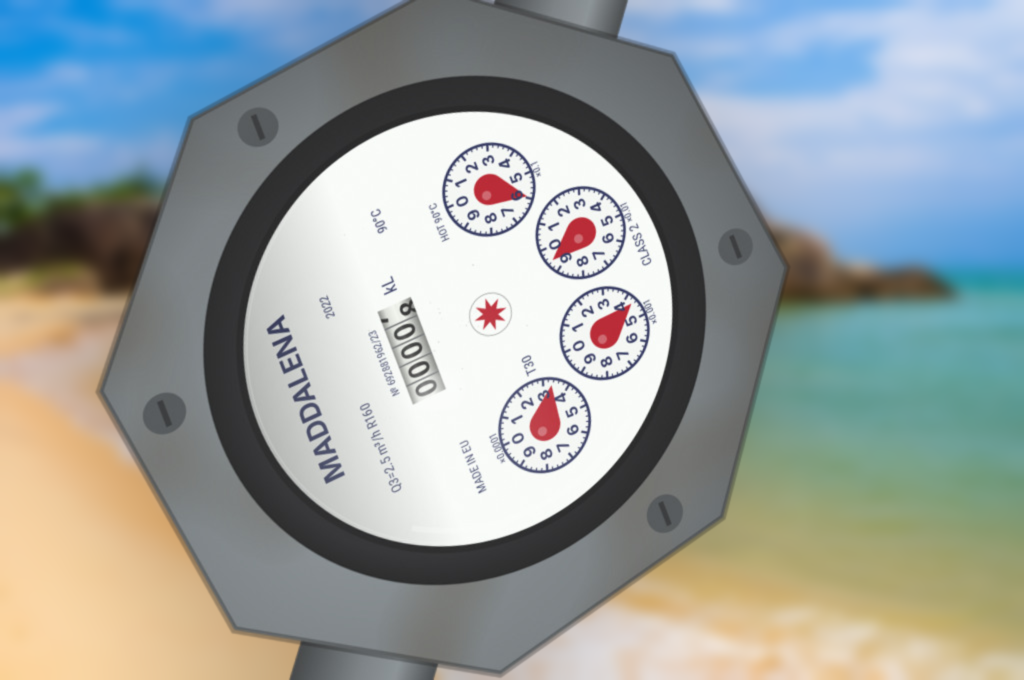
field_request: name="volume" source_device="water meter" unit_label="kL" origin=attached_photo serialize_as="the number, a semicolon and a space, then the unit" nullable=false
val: 7.5943; kL
